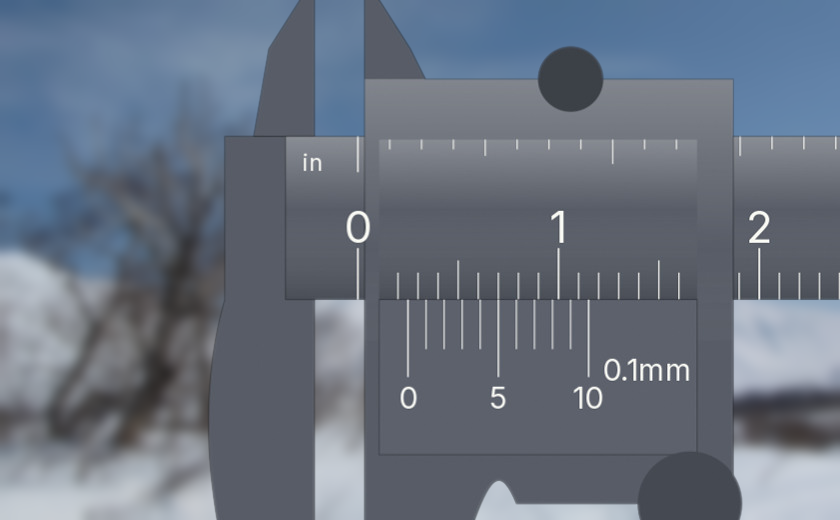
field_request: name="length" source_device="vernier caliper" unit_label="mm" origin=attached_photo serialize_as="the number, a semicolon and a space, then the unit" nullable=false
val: 2.5; mm
